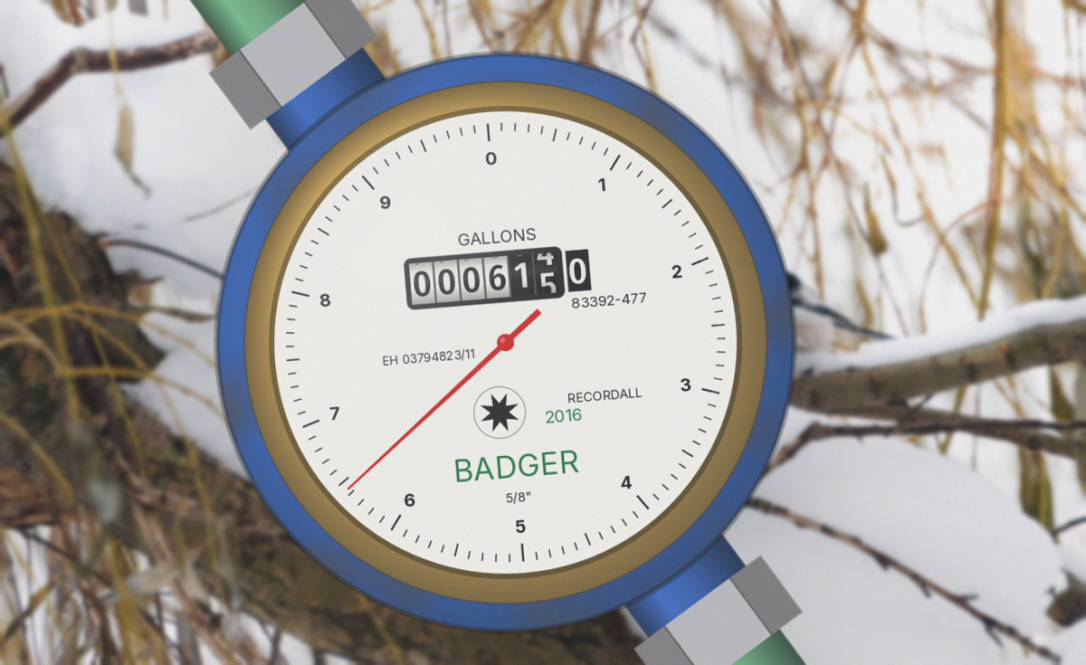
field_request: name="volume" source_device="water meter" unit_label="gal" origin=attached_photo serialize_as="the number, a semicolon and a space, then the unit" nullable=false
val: 6146.4; gal
